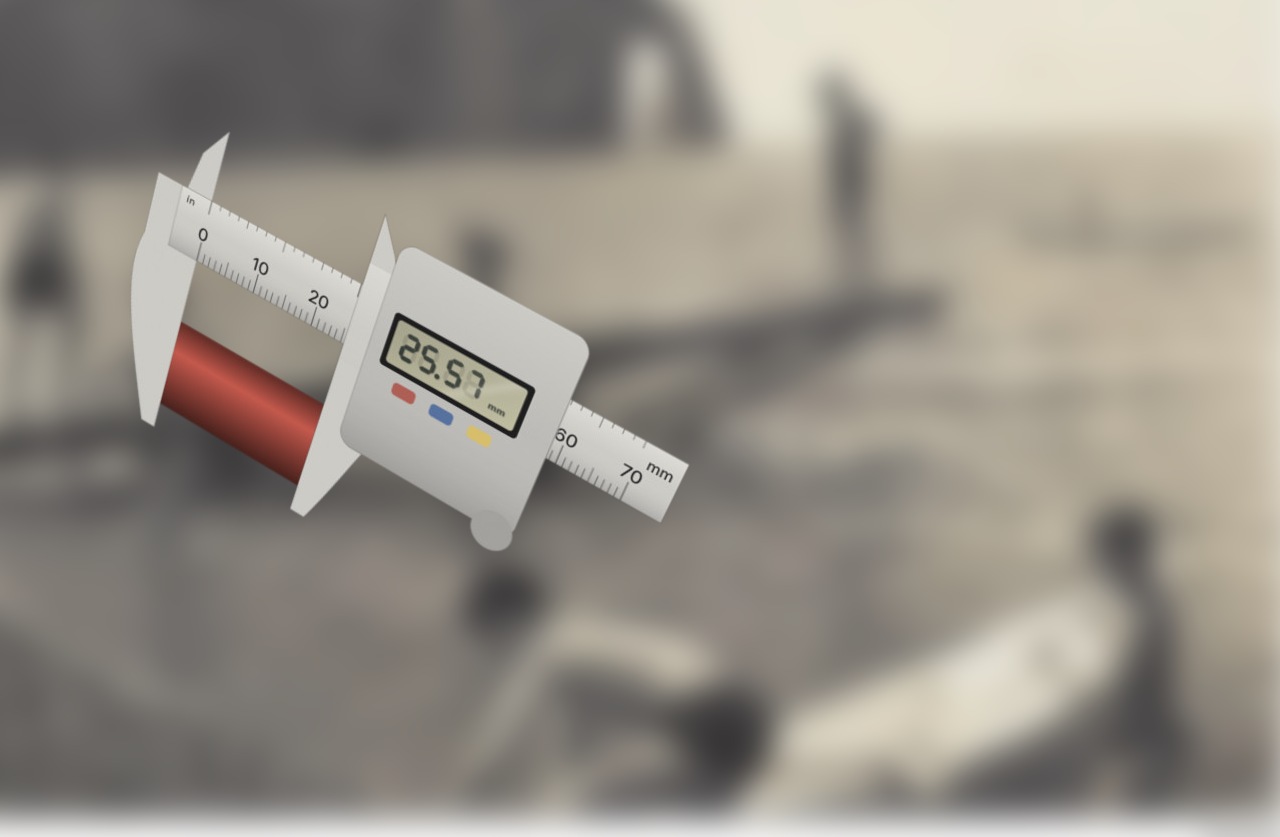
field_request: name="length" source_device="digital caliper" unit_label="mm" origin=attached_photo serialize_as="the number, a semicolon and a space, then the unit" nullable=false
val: 25.57; mm
